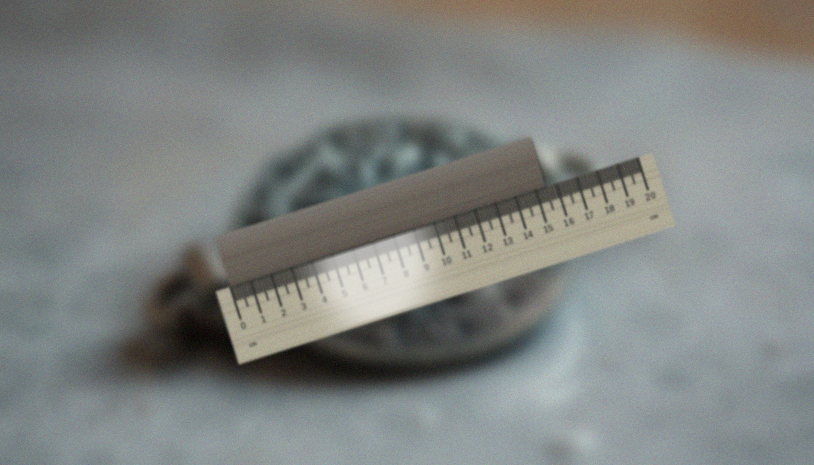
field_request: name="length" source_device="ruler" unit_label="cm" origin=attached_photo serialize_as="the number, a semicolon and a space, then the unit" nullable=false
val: 15.5; cm
